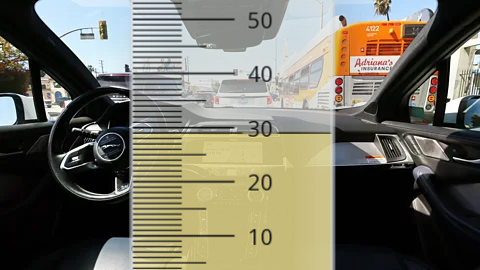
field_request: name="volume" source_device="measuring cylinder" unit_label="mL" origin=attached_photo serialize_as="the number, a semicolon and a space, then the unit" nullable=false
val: 29; mL
